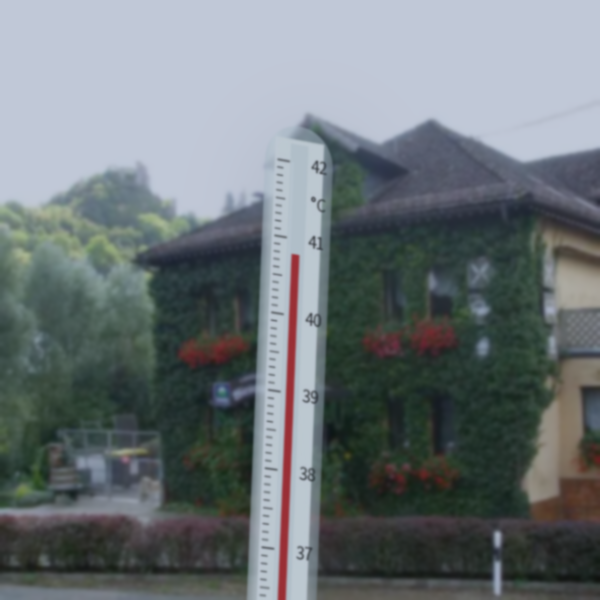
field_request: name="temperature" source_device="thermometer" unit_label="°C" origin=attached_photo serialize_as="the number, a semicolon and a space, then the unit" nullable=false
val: 40.8; °C
